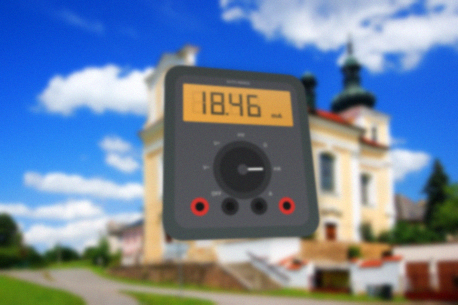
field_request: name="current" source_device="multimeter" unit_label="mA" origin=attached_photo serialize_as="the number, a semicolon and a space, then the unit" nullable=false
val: 18.46; mA
